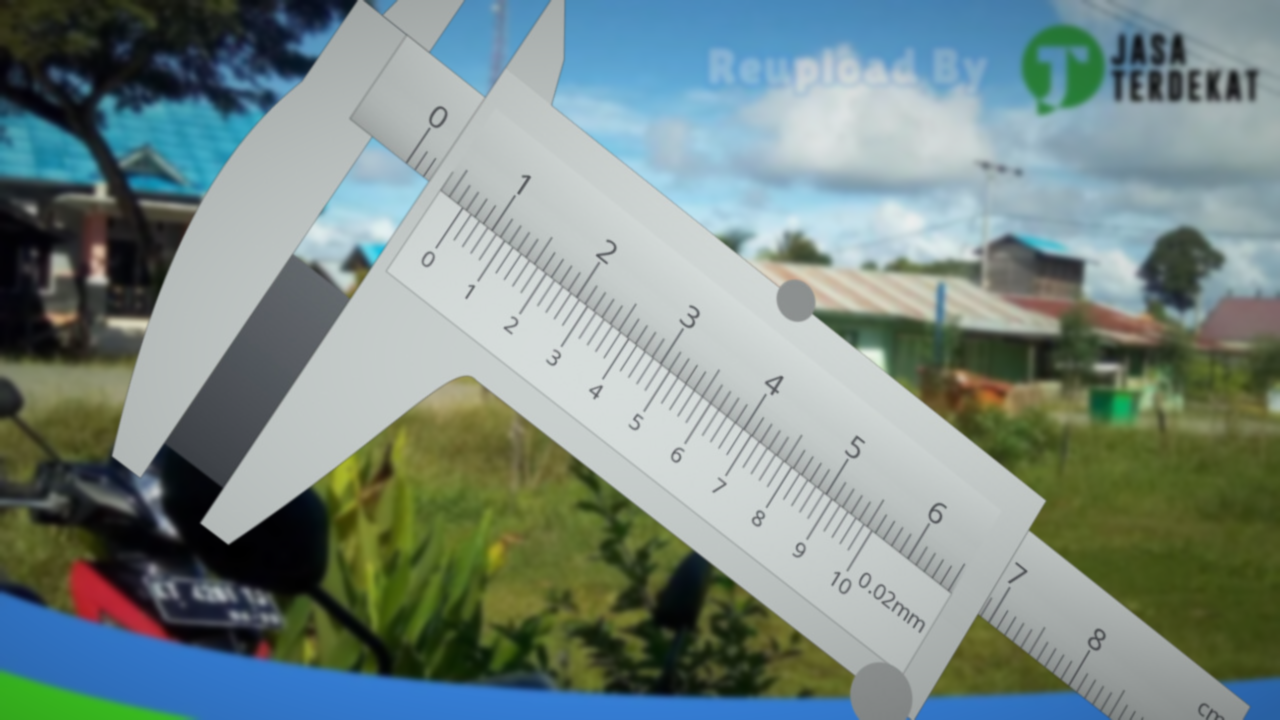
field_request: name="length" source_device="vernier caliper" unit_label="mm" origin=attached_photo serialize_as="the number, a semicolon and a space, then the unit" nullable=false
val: 6.6; mm
